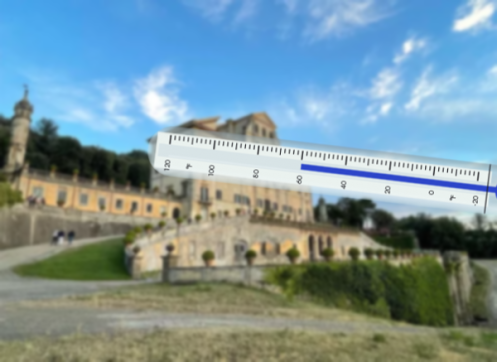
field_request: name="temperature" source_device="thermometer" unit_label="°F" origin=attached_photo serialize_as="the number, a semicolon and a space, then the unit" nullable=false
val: 60; °F
